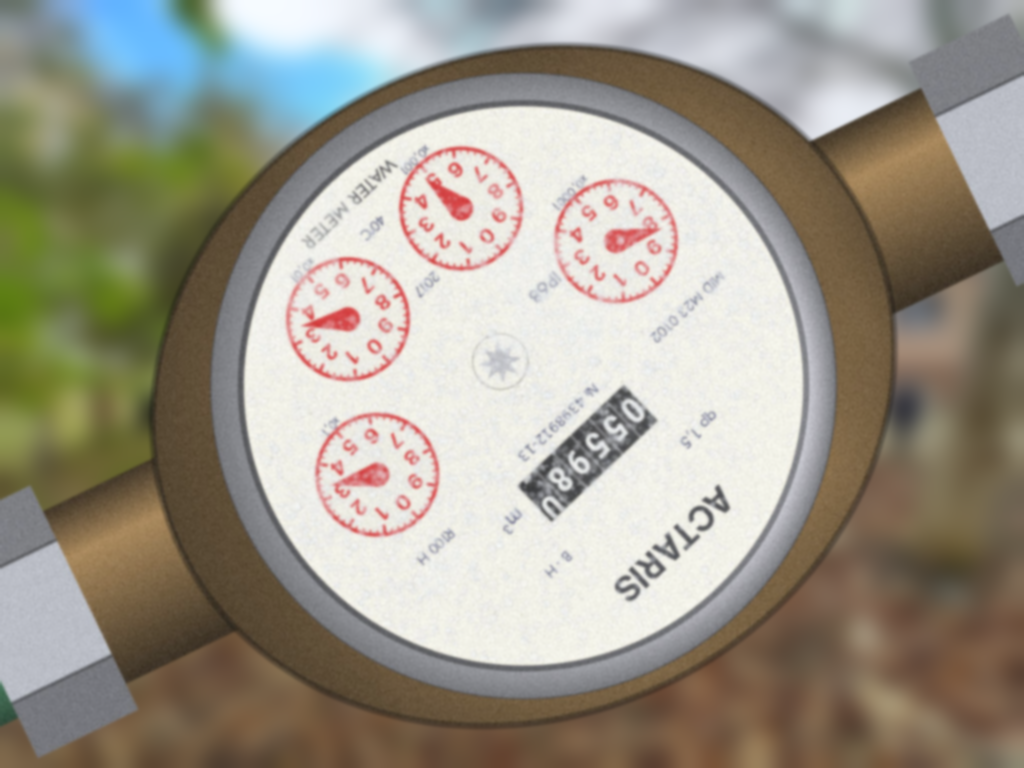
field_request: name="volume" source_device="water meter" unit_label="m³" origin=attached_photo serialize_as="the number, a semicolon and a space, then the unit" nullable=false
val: 55980.3348; m³
